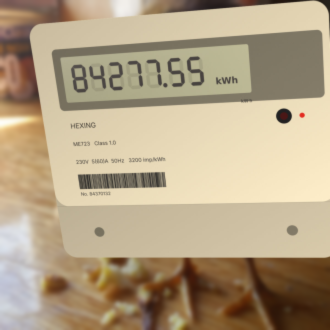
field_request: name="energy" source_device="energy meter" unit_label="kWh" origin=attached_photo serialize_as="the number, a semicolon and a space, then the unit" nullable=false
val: 84277.55; kWh
